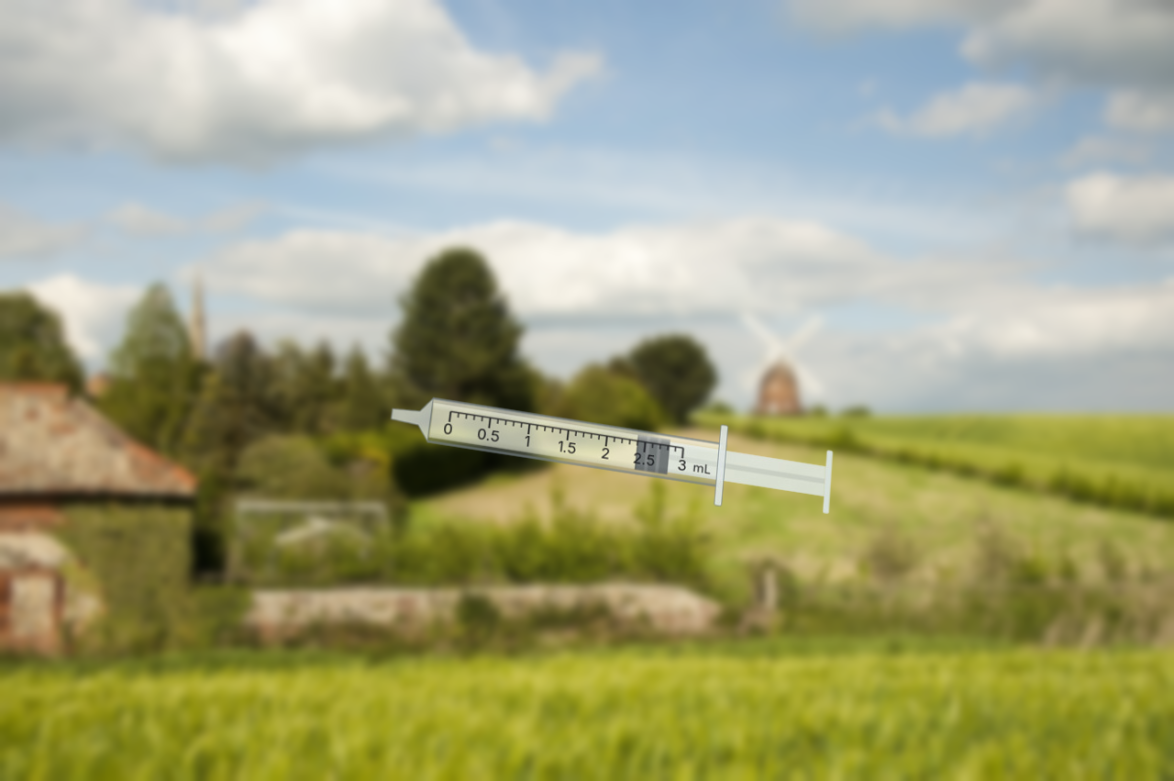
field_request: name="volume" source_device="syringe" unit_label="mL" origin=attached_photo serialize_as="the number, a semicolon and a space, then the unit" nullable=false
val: 2.4; mL
